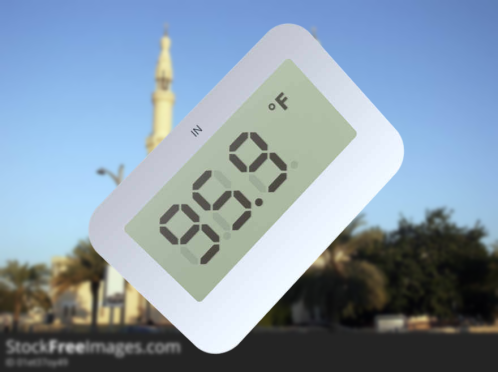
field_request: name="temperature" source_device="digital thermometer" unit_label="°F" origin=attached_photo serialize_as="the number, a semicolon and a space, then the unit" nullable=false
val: 95.9; °F
